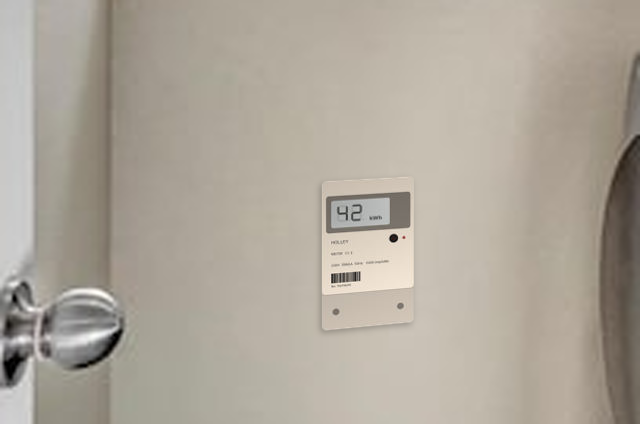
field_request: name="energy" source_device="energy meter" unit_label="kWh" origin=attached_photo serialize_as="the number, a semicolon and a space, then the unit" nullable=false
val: 42; kWh
